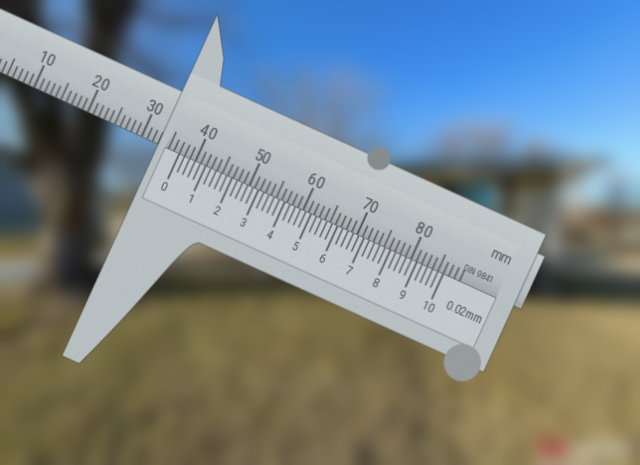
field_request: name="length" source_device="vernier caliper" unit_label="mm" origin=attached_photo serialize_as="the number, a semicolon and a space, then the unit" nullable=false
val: 37.0; mm
